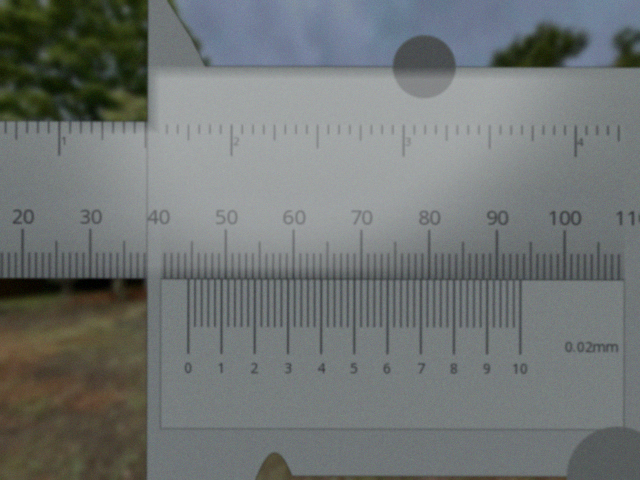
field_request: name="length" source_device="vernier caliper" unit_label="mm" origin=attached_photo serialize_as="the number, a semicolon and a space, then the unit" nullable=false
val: 44.5; mm
